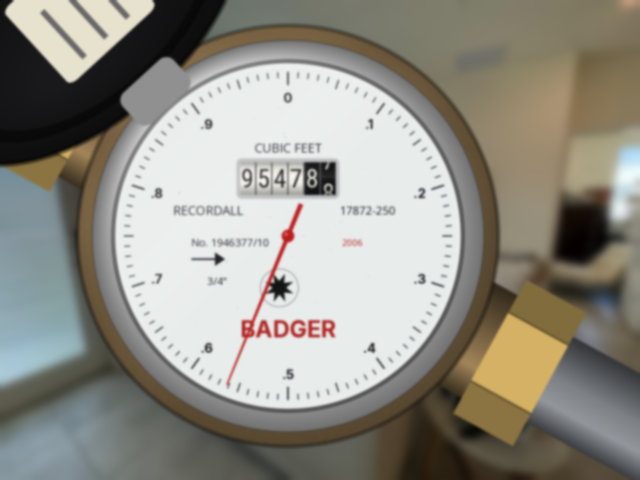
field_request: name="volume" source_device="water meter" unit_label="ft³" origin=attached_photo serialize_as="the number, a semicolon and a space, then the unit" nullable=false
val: 954787.56; ft³
